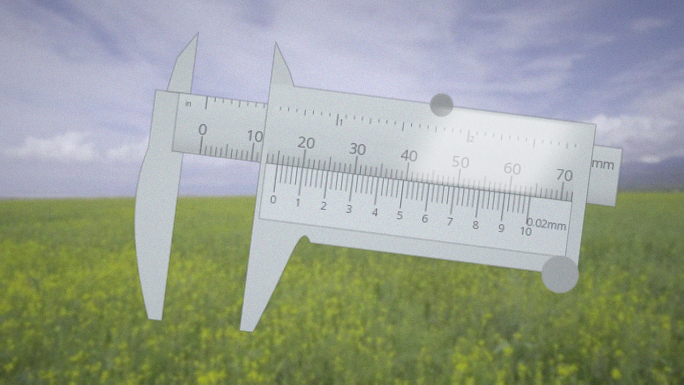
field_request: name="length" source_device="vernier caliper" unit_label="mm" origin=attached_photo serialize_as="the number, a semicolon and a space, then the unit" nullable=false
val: 15.0; mm
